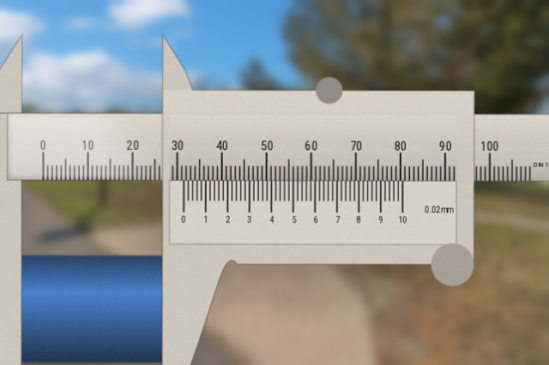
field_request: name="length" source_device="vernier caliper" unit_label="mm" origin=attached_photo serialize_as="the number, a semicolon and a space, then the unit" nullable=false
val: 31.5; mm
